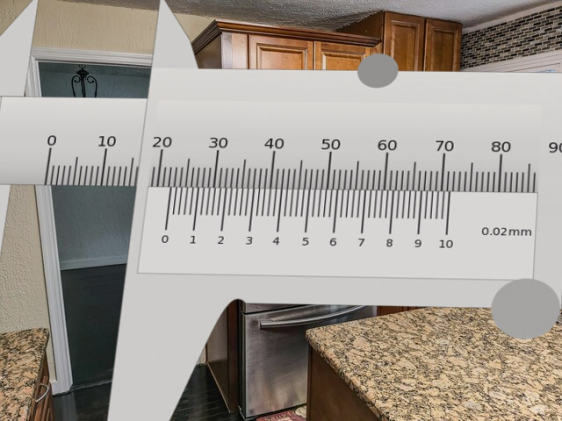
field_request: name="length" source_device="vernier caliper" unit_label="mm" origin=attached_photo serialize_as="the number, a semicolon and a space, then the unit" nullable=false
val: 22.4; mm
